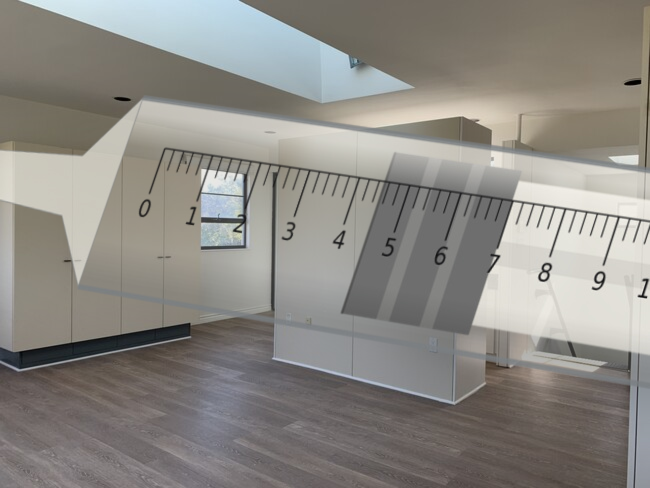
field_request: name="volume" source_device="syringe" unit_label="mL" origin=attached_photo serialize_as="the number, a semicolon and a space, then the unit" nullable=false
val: 4.5; mL
